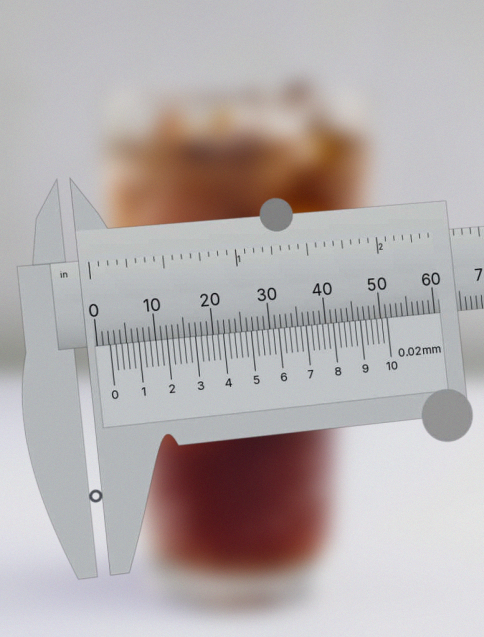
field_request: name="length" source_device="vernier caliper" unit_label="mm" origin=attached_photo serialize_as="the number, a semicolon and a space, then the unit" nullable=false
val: 2.2; mm
